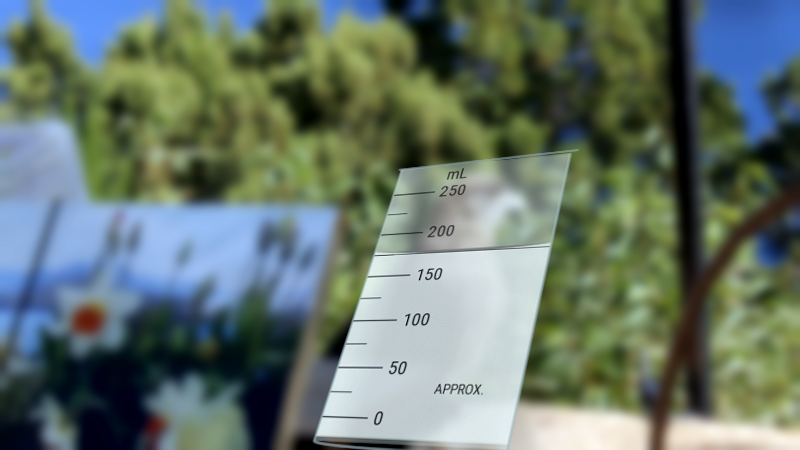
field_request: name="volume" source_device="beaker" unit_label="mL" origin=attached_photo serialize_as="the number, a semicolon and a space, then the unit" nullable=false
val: 175; mL
